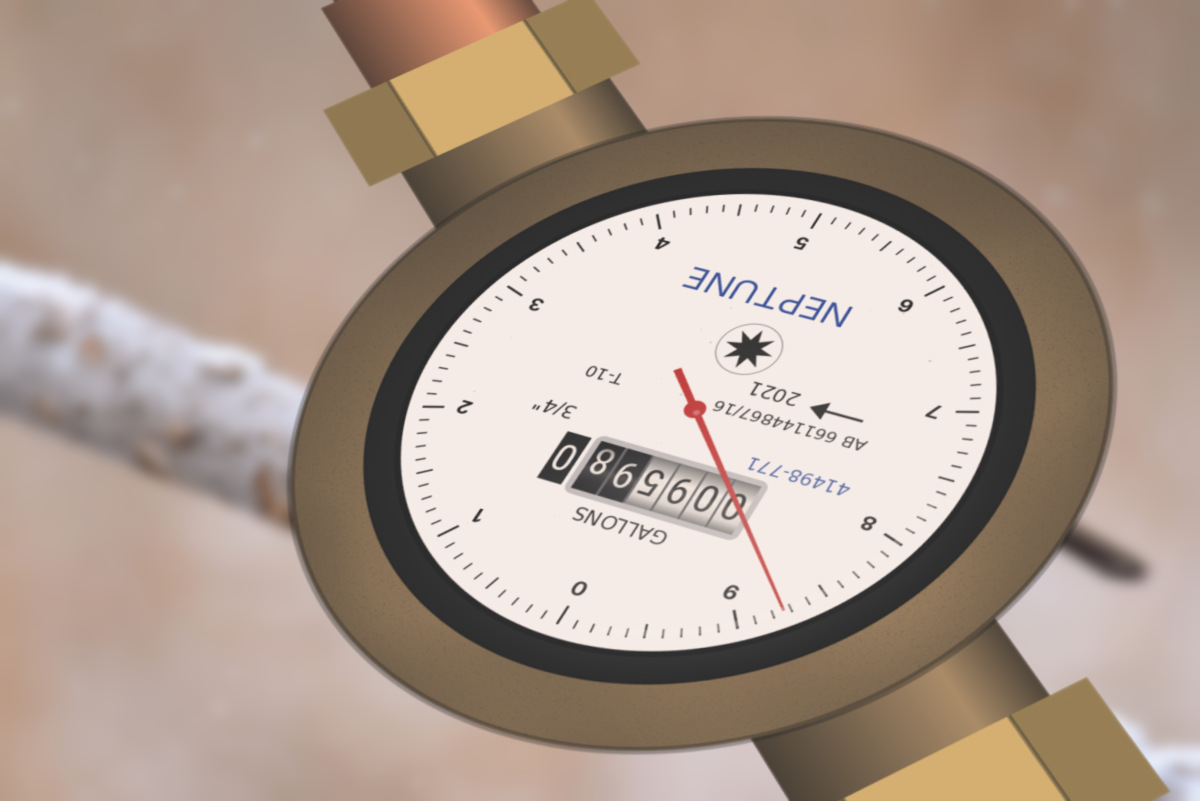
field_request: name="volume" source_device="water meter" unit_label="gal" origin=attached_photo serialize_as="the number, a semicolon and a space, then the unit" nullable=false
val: 95978.7; gal
